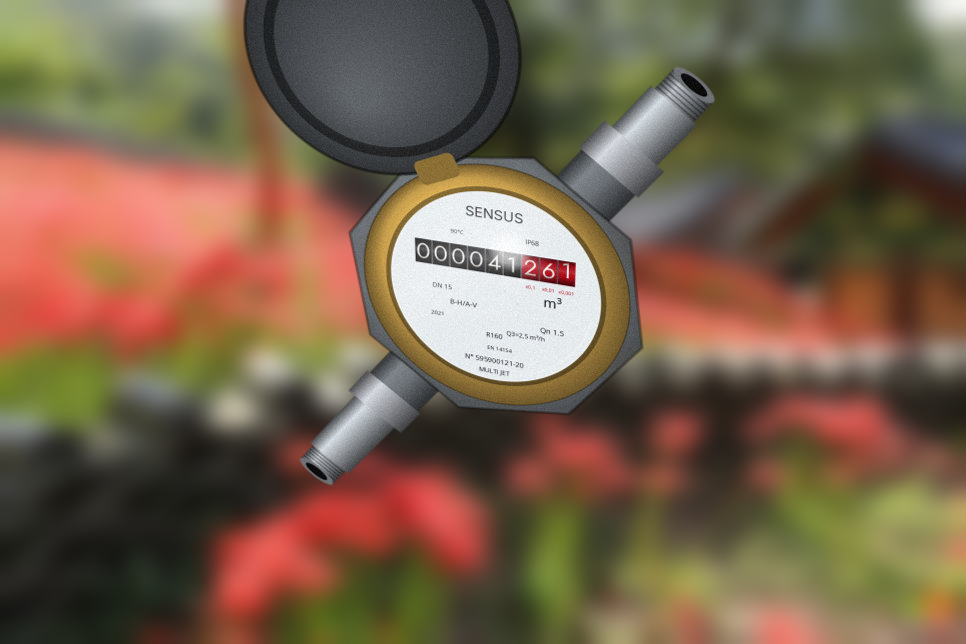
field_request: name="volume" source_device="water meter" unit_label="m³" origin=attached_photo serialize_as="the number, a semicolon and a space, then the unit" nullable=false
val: 41.261; m³
